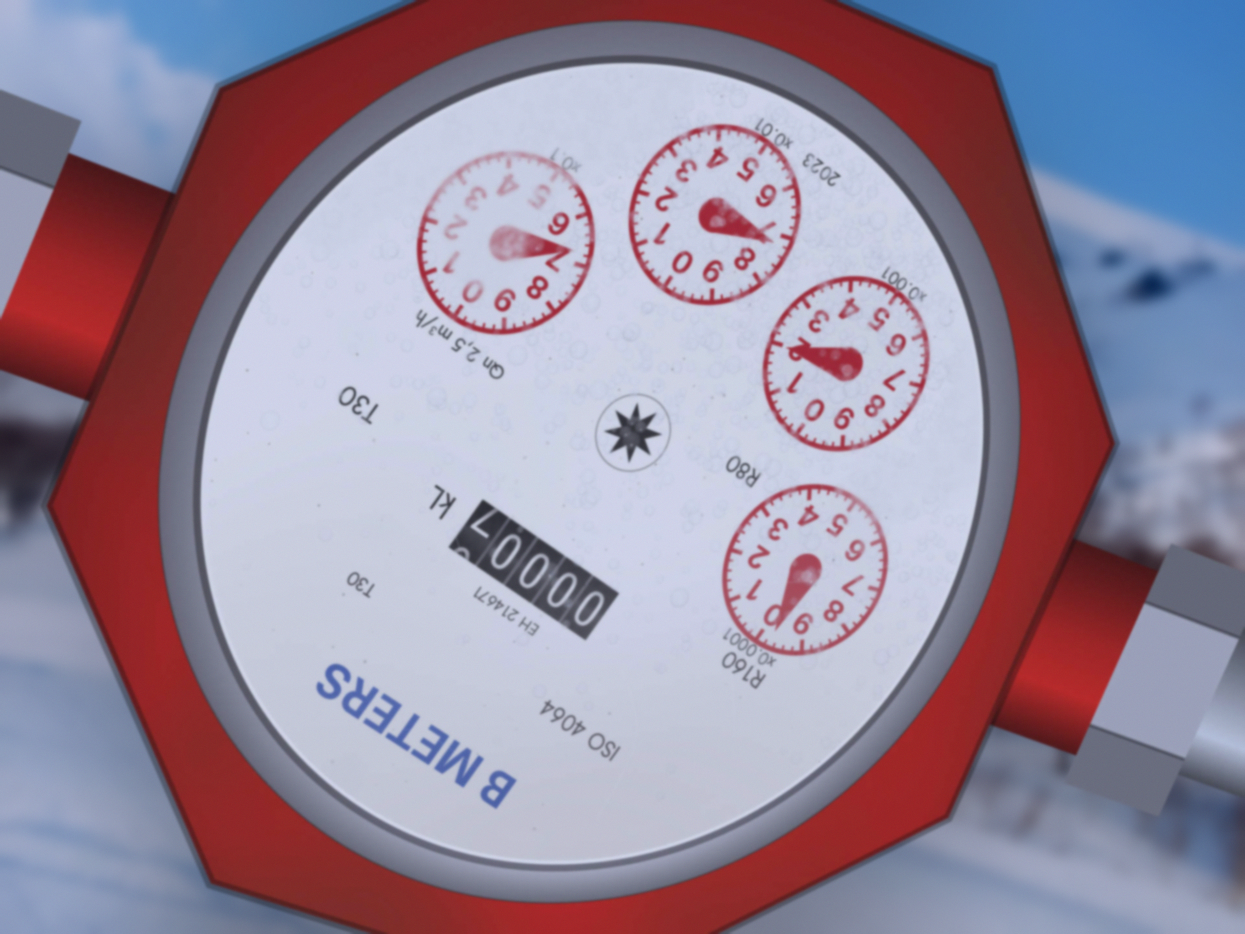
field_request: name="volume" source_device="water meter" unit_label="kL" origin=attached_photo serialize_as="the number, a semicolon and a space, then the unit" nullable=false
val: 6.6719; kL
